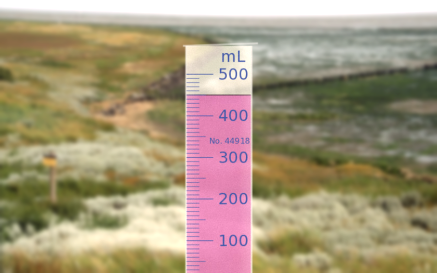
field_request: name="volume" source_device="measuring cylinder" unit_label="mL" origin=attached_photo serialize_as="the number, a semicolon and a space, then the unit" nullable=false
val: 450; mL
